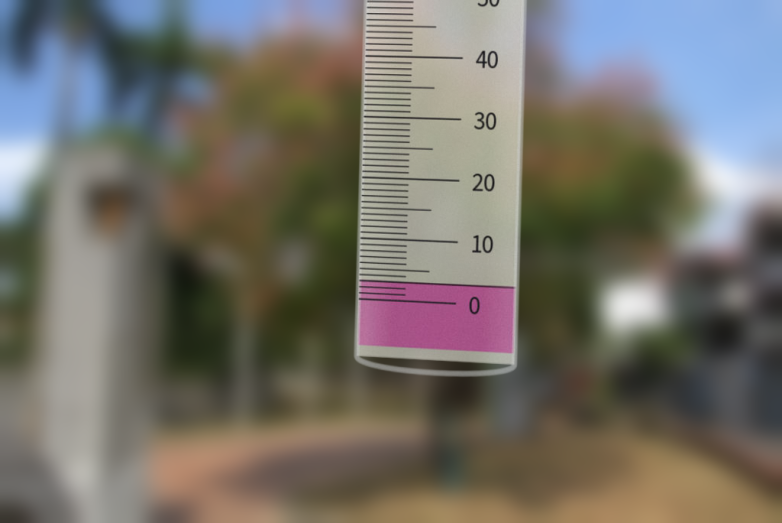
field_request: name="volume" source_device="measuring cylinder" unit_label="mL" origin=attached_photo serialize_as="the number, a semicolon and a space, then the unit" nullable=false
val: 3; mL
